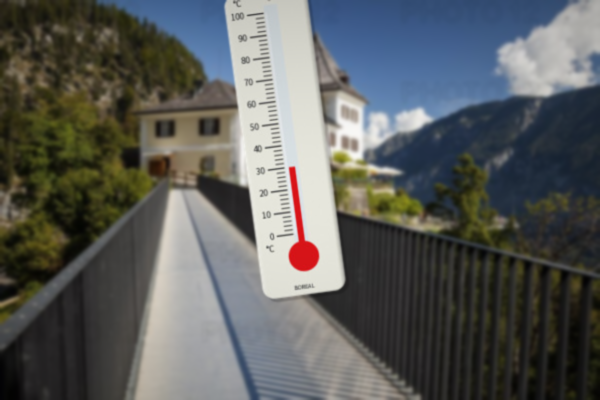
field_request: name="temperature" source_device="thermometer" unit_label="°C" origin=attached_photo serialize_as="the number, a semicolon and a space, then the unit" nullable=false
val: 30; °C
